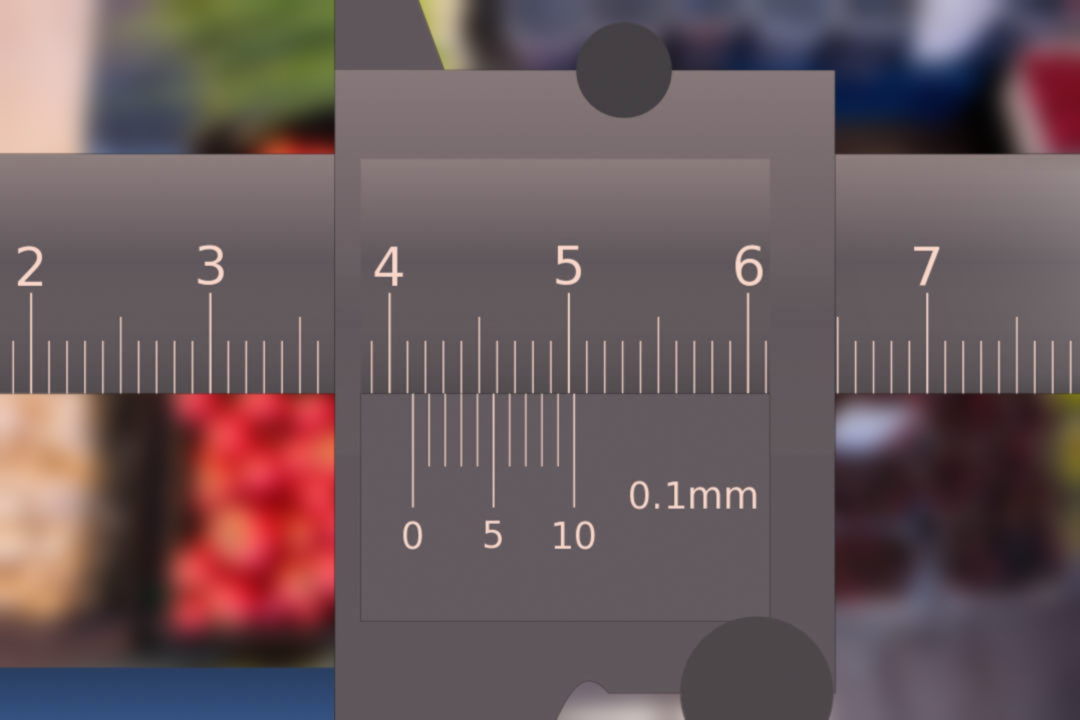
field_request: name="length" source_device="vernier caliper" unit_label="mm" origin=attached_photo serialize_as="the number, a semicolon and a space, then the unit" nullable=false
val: 41.3; mm
